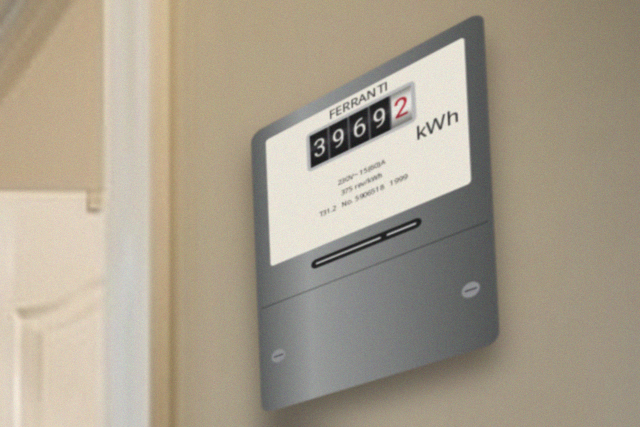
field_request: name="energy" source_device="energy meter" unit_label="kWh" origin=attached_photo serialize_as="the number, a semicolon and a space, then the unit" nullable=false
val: 3969.2; kWh
